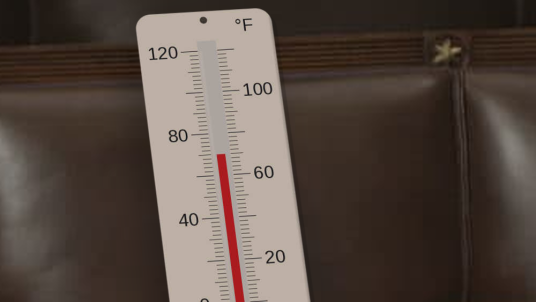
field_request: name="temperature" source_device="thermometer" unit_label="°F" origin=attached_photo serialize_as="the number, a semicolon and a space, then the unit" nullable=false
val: 70; °F
